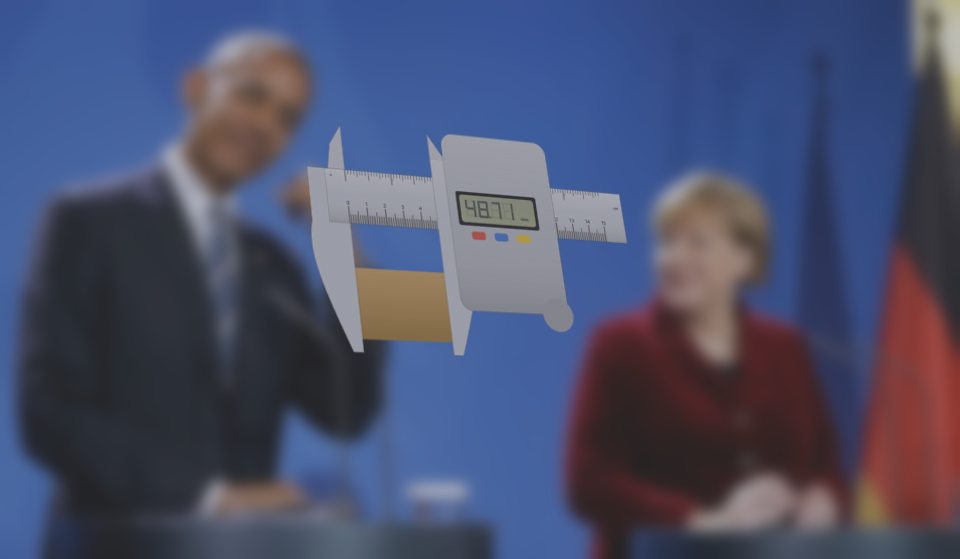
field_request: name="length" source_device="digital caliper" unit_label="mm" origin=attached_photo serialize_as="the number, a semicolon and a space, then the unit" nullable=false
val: 48.71; mm
